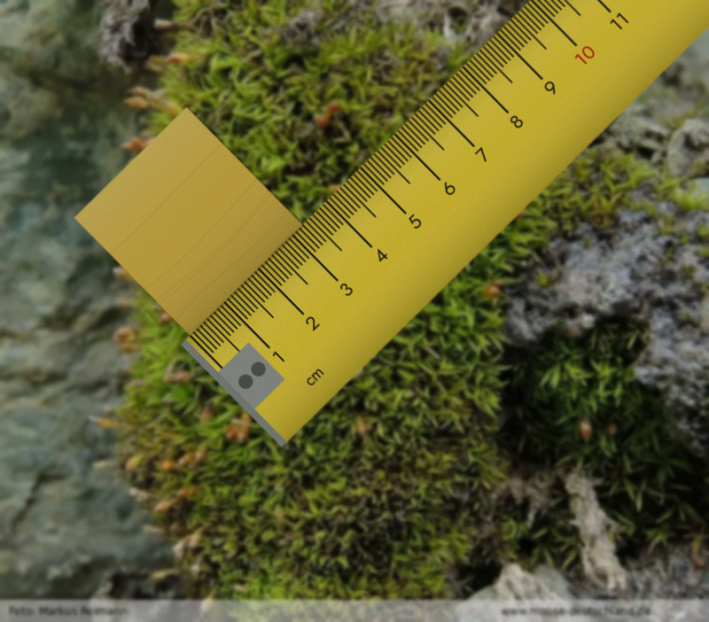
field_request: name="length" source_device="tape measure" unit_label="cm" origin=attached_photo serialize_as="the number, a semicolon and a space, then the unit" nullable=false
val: 3.3; cm
